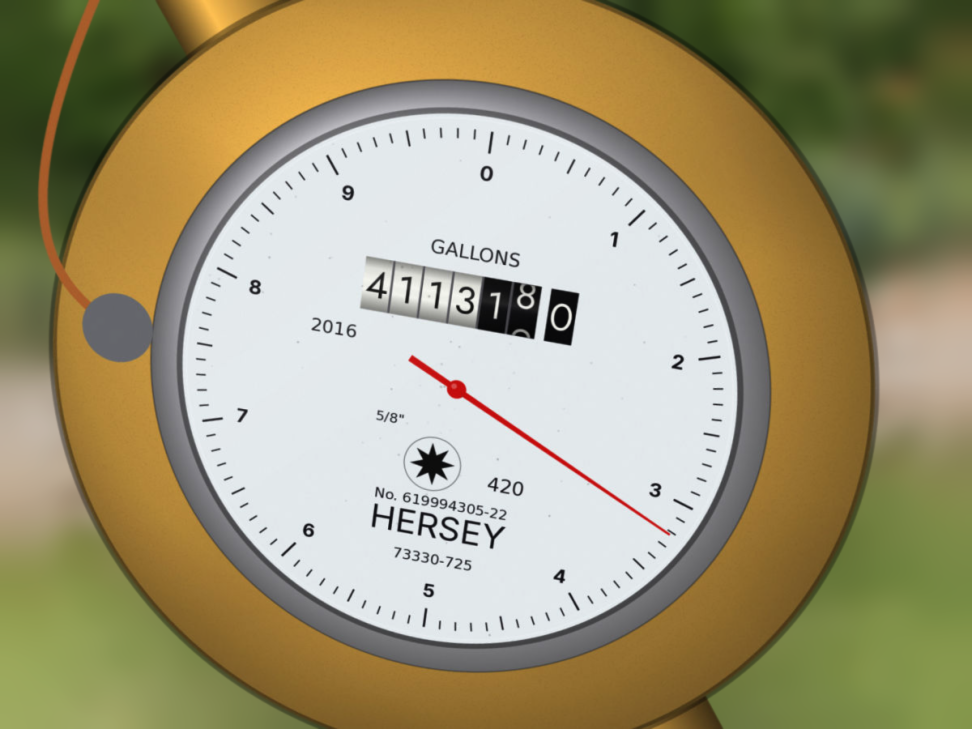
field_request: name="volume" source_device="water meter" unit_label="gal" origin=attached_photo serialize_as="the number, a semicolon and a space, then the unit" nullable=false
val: 4113183.2; gal
